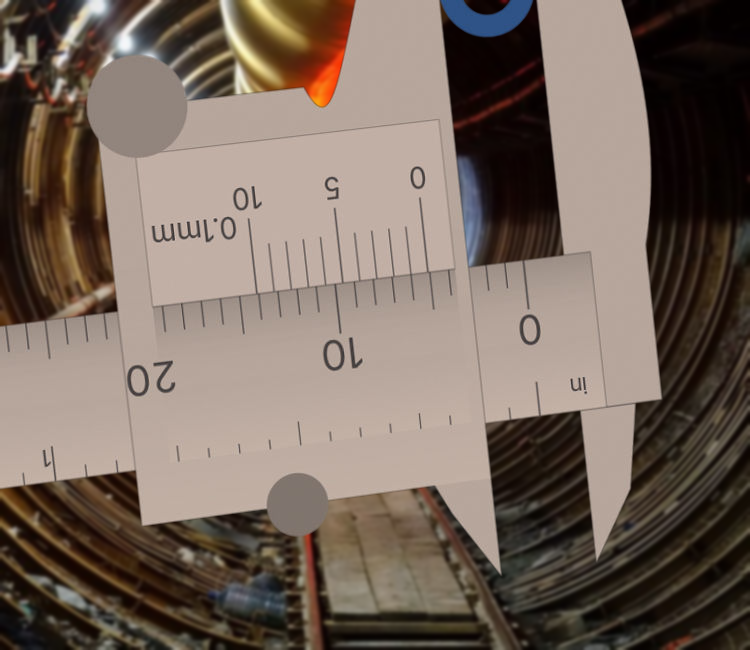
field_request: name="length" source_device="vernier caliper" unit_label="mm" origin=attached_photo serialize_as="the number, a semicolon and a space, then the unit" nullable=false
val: 5.1; mm
